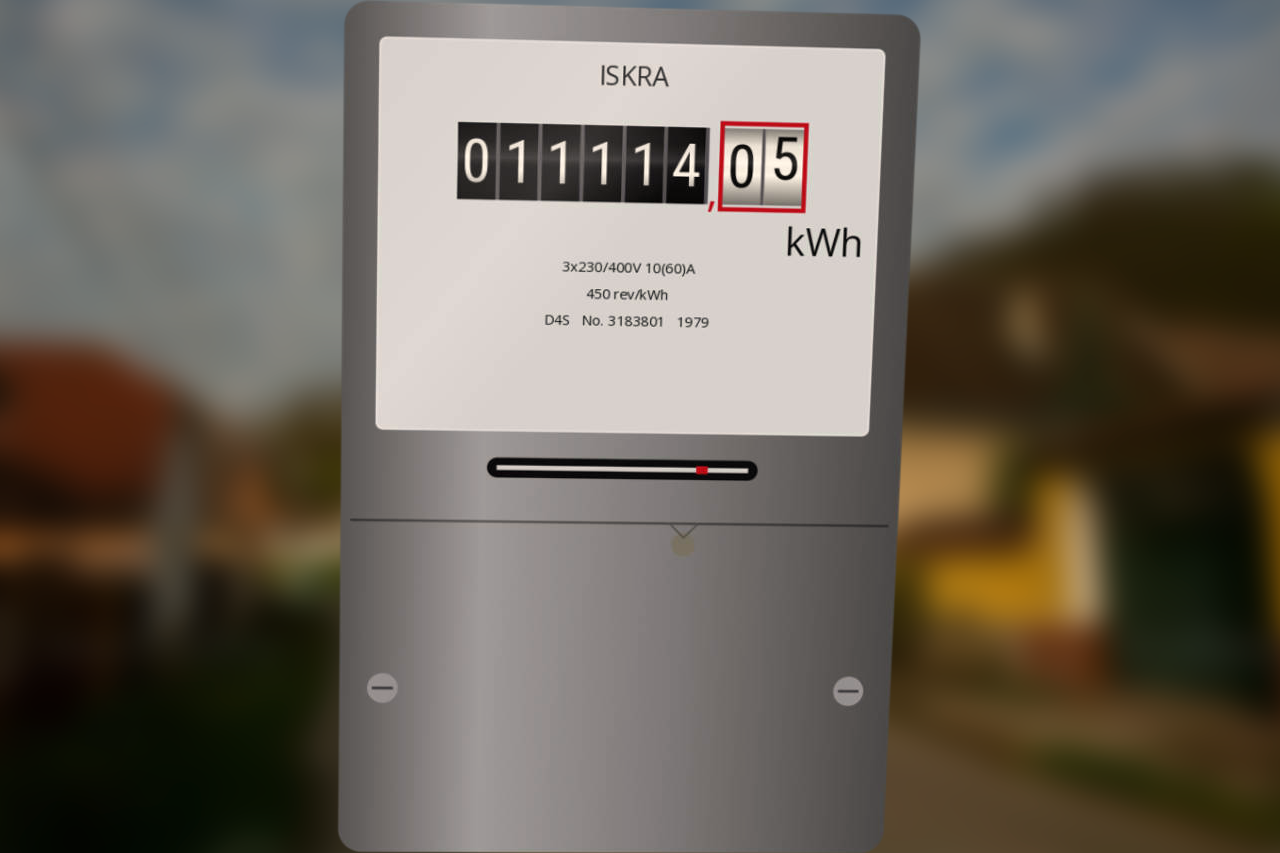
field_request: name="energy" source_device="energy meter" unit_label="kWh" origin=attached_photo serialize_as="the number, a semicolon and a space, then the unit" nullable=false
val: 11114.05; kWh
